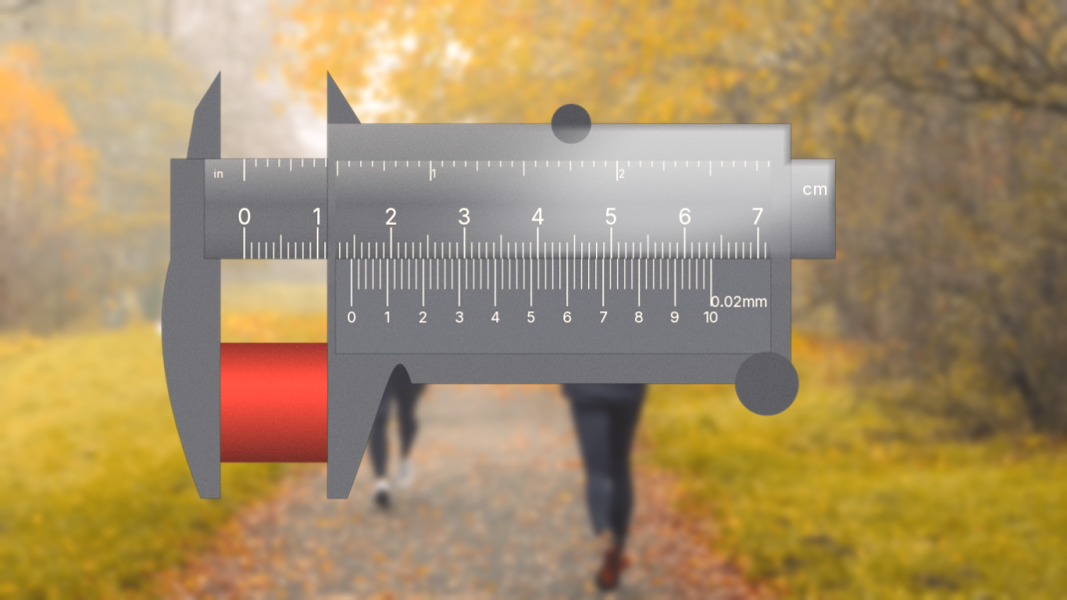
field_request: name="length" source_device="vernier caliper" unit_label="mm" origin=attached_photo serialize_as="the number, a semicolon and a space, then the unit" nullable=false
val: 14.6; mm
